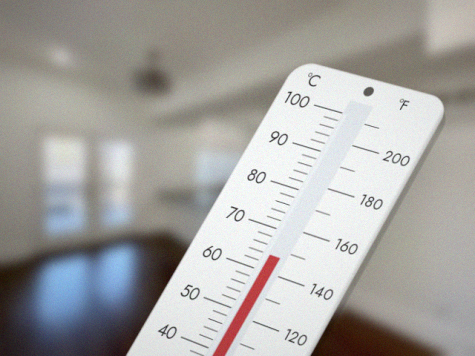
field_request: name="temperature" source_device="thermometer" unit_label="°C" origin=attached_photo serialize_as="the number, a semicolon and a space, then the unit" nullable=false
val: 64; °C
